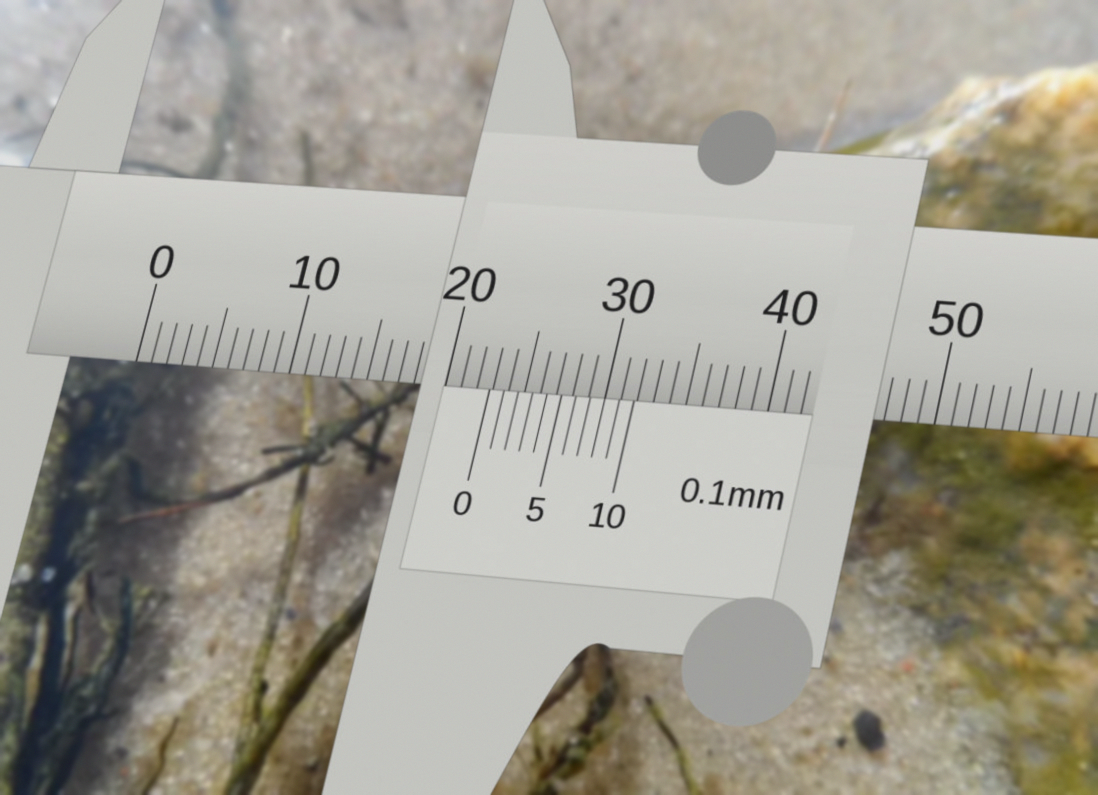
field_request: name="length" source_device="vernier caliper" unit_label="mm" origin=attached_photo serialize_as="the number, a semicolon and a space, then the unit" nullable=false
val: 22.8; mm
